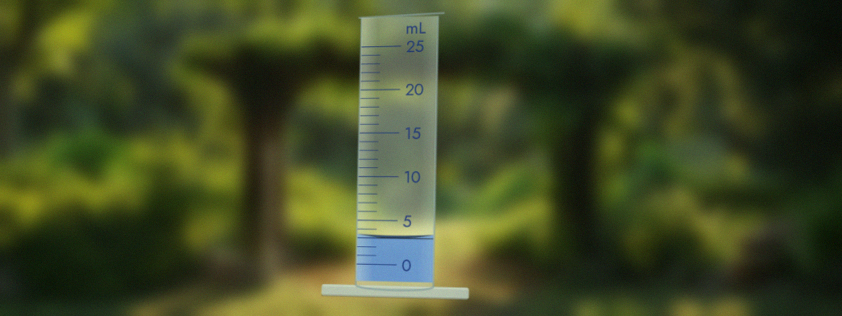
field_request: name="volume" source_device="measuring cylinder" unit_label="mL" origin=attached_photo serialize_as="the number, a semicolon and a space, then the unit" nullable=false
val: 3; mL
